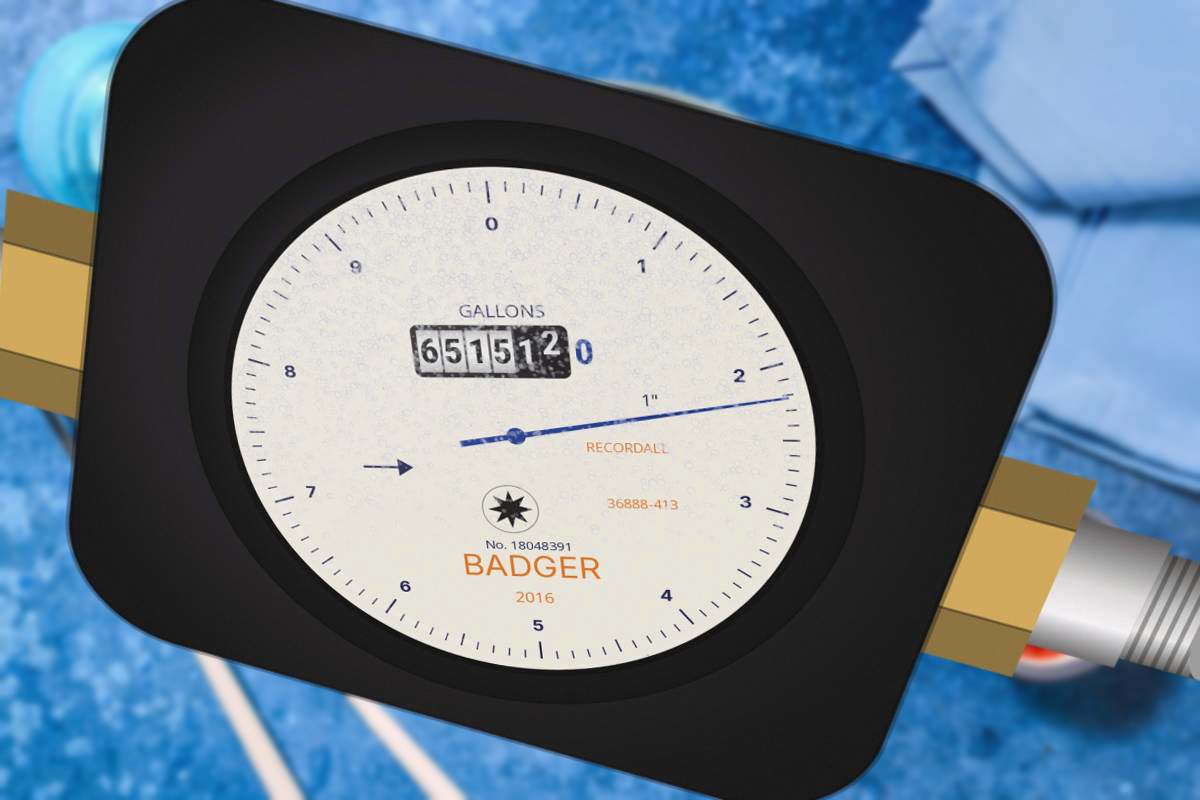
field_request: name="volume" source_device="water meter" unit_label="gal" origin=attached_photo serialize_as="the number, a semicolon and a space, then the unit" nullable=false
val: 6515122.2; gal
